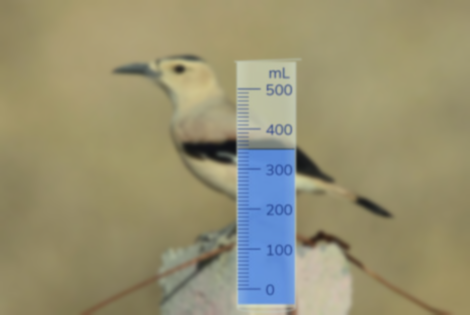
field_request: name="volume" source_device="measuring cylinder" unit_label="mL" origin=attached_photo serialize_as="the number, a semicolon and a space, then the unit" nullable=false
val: 350; mL
